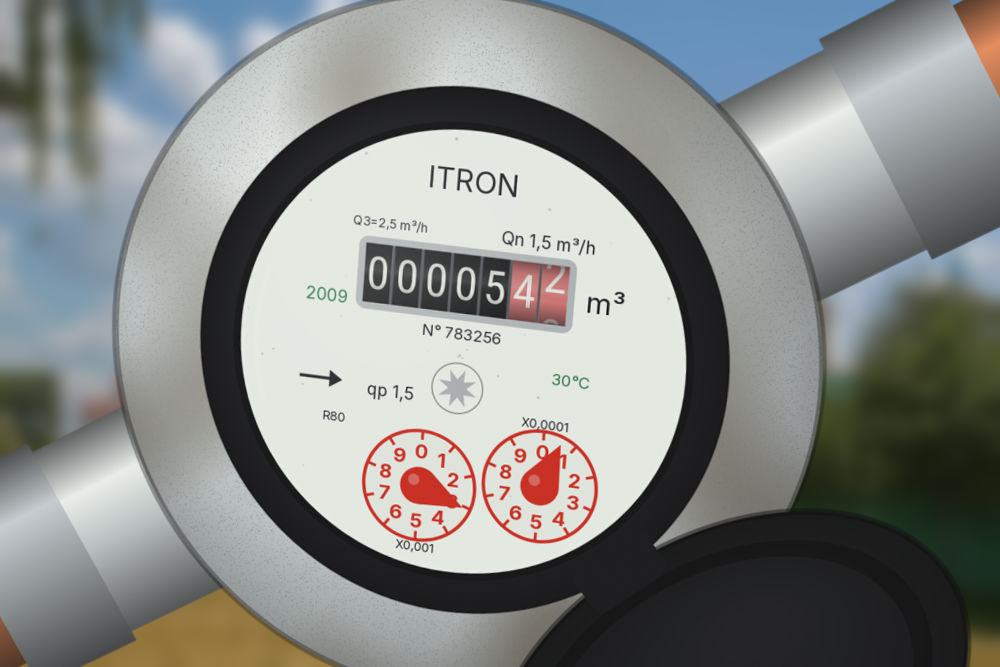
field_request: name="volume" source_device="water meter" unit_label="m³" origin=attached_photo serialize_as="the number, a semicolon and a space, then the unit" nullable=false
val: 5.4230; m³
